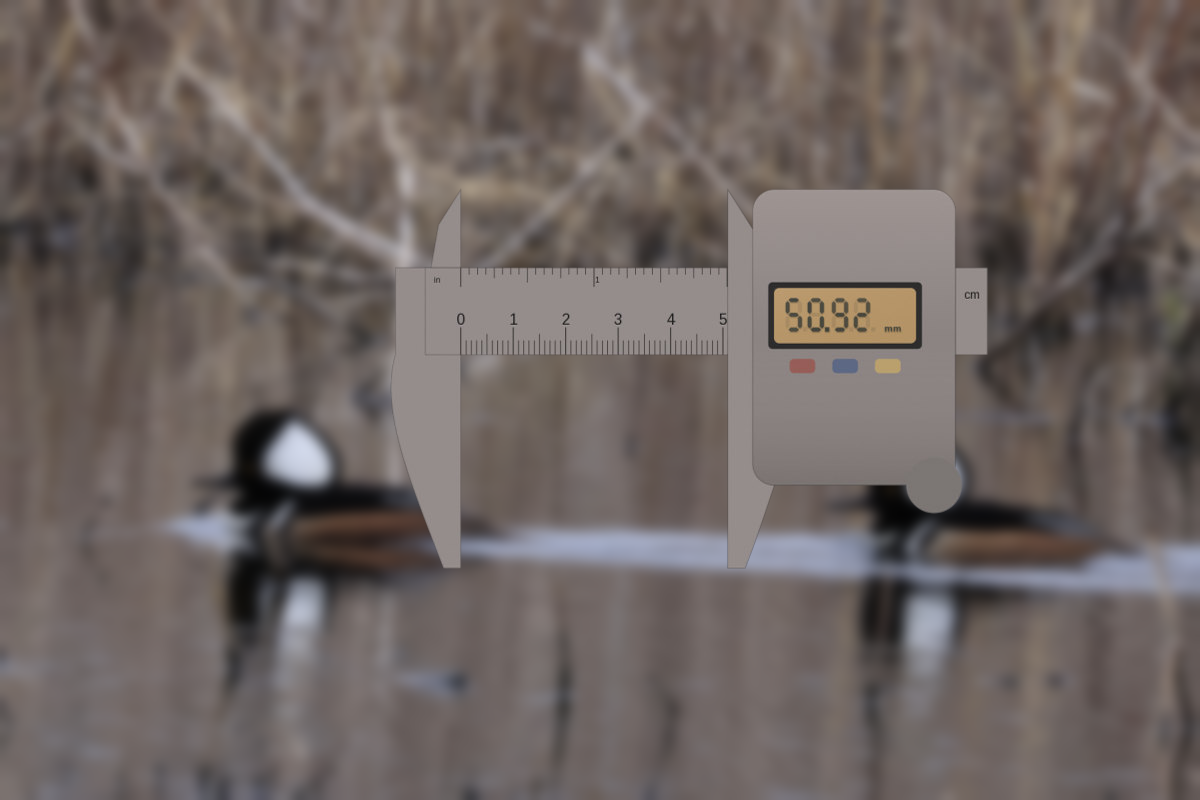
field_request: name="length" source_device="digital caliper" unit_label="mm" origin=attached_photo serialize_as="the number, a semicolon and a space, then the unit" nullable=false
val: 50.92; mm
